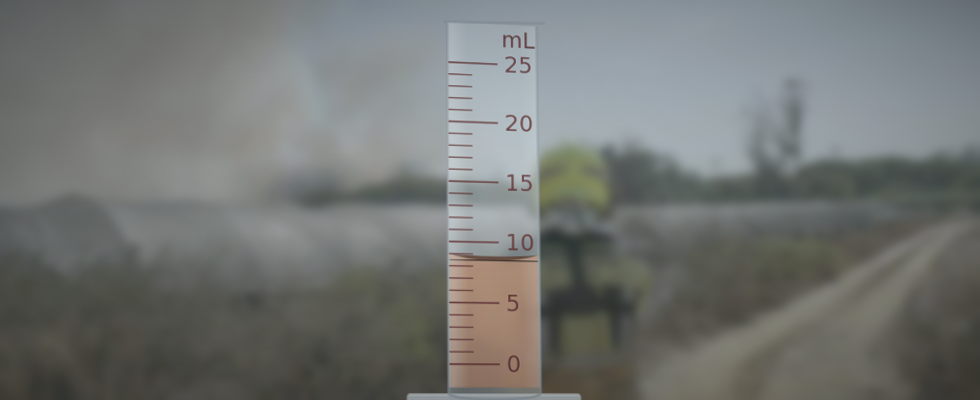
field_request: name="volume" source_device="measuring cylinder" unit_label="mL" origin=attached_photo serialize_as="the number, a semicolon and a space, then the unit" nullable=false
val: 8.5; mL
